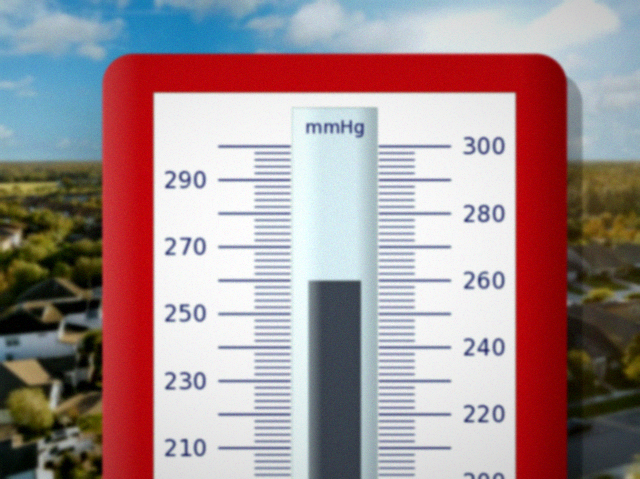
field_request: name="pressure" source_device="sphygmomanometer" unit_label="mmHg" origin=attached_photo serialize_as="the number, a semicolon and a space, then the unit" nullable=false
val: 260; mmHg
